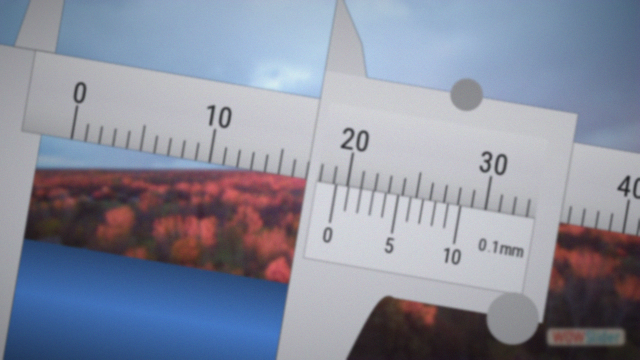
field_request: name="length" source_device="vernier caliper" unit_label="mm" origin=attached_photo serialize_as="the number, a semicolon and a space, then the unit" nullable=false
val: 19.2; mm
